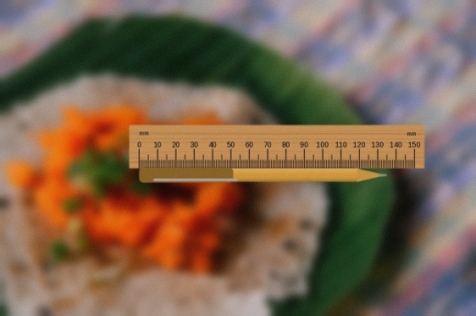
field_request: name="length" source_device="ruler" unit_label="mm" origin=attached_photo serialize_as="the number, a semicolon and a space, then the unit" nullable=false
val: 135; mm
